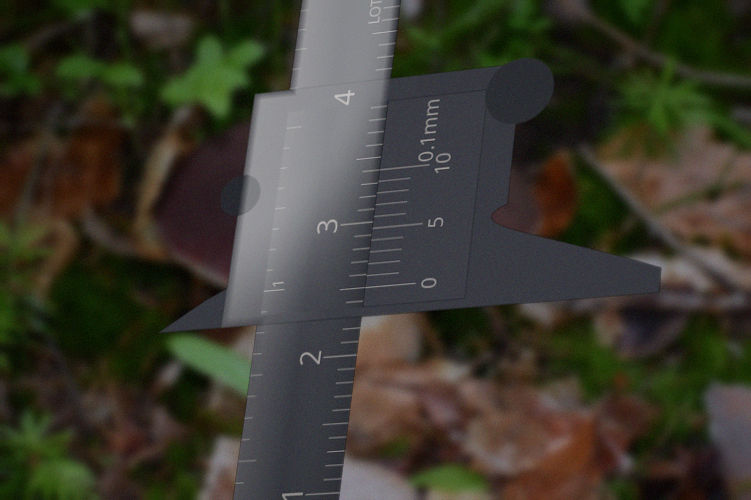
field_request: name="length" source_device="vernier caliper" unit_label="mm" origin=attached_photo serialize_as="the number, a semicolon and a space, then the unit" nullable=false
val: 25.0; mm
